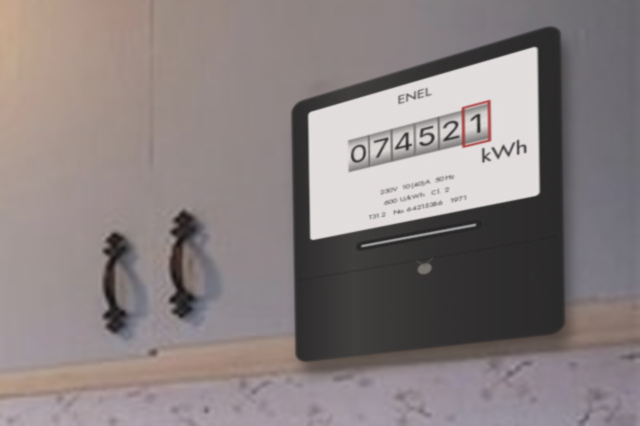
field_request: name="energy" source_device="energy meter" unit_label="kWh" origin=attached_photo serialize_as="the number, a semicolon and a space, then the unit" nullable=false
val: 7452.1; kWh
